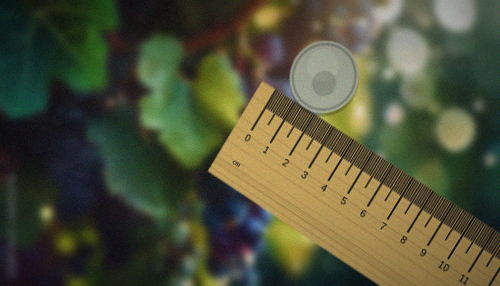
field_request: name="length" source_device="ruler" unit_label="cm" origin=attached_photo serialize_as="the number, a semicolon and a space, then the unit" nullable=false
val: 3; cm
